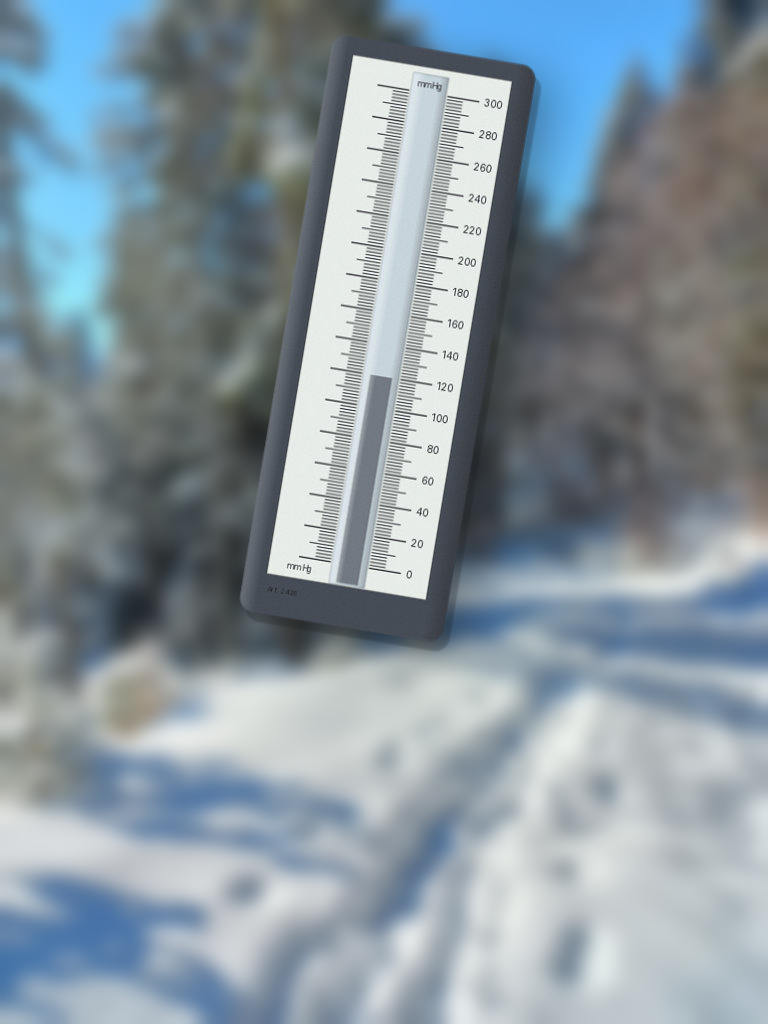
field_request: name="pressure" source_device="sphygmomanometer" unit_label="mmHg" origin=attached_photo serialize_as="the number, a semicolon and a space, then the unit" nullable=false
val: 120; mmHg
